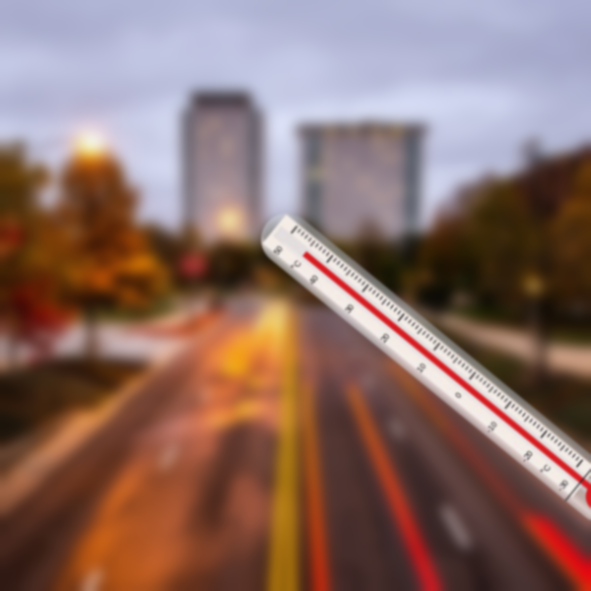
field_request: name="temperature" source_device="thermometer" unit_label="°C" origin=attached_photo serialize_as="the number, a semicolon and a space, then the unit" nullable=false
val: 45; °C
